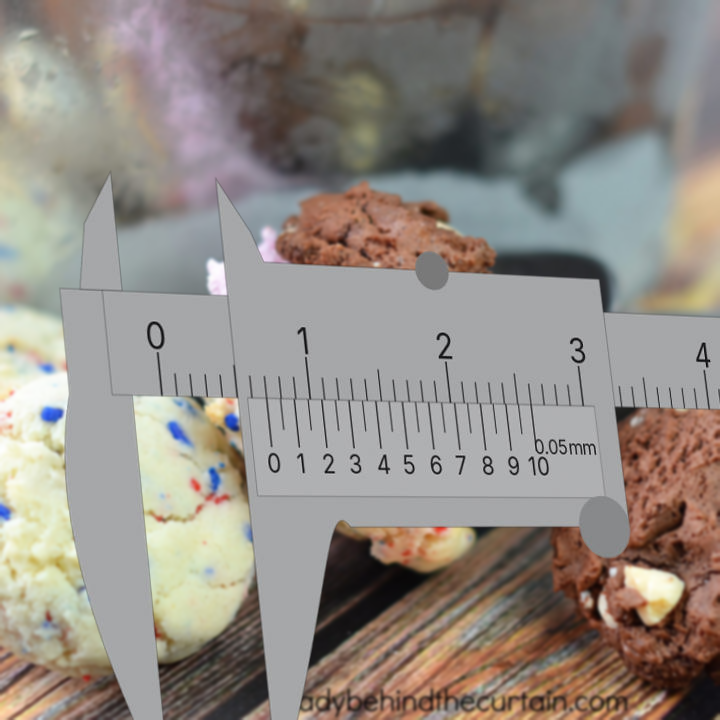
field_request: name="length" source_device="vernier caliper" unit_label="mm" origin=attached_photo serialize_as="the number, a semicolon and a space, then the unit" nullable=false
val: 7.0; mm
